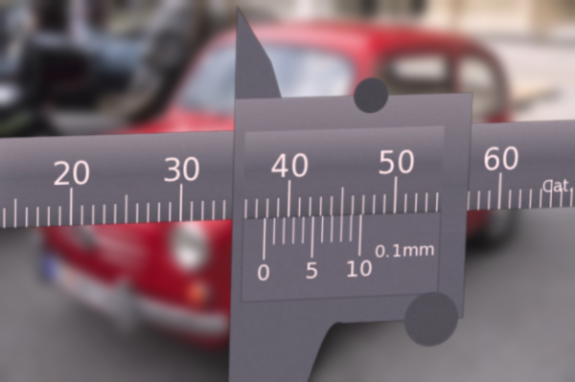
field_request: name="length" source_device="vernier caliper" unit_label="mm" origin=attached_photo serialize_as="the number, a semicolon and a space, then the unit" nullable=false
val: 37.8; mm
